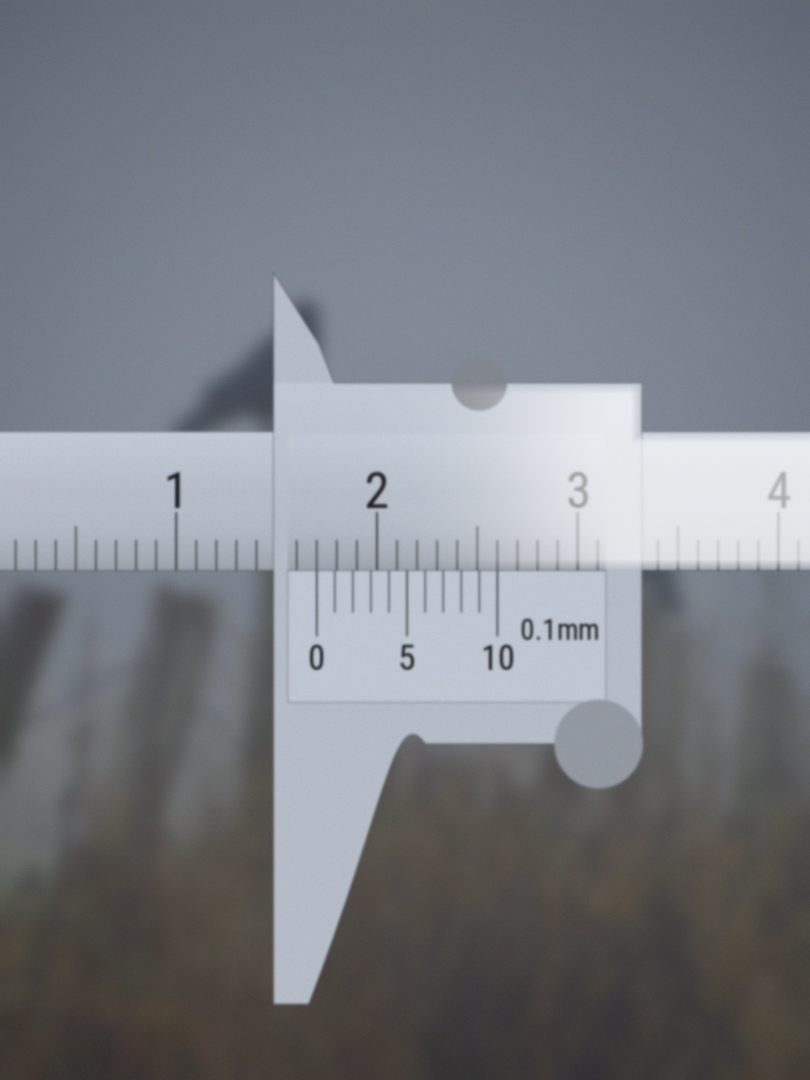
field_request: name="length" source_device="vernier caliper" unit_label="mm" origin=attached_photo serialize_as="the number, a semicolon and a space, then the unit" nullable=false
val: 17.0; mm
